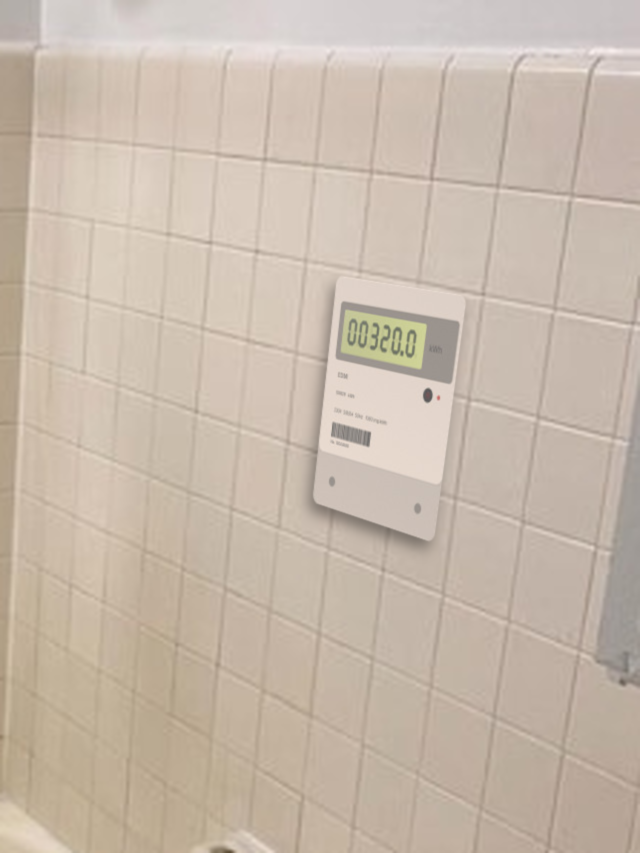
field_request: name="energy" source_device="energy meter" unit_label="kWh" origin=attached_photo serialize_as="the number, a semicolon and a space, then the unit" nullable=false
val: 320.0; kWh
